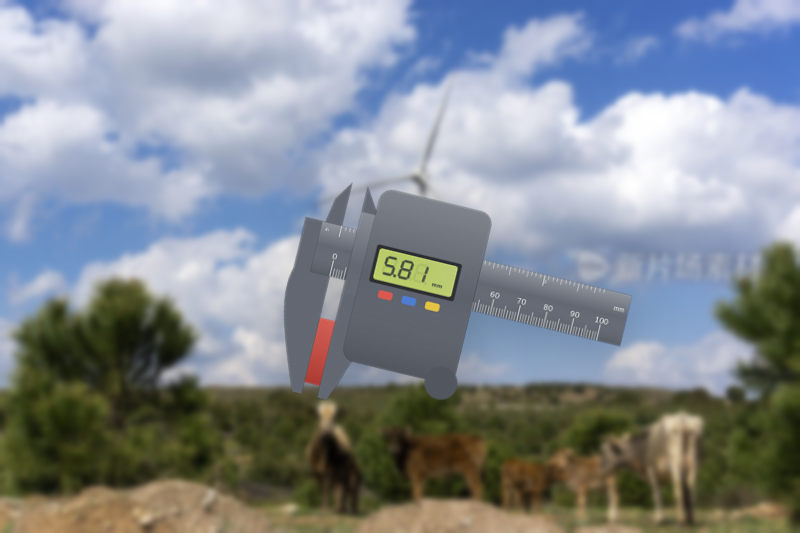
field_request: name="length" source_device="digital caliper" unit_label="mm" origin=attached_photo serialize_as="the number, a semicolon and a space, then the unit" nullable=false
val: 5.81; mm
